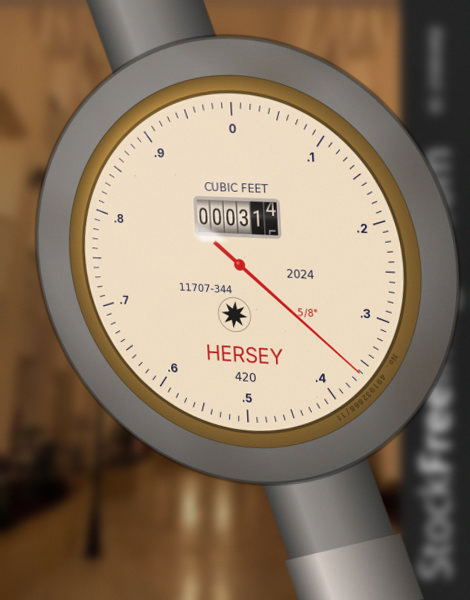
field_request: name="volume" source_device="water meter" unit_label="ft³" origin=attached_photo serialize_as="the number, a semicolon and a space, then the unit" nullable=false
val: 314.36; ft³
